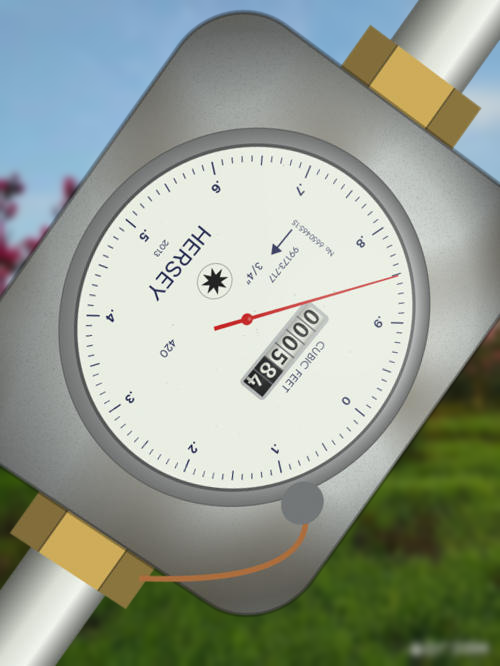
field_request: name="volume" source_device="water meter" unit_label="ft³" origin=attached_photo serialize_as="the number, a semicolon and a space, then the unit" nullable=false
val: 583.85; ft³
